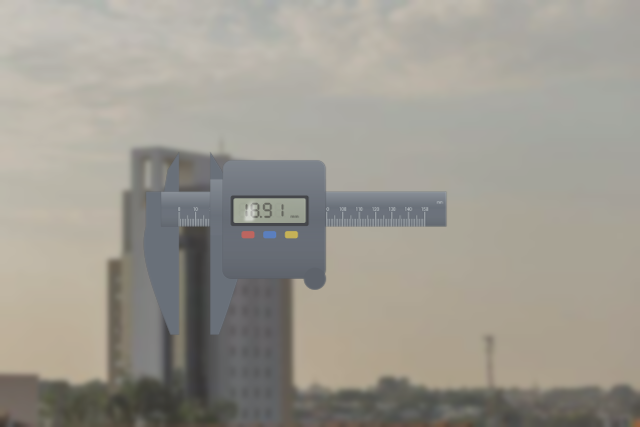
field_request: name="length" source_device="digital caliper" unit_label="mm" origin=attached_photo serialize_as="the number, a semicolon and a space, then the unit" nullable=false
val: 18.91; mm
